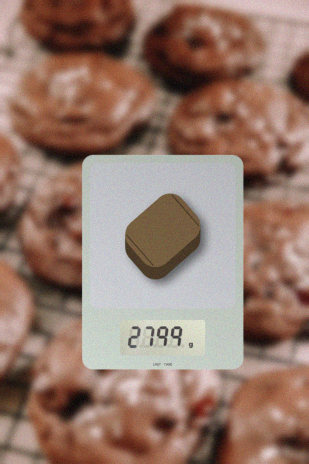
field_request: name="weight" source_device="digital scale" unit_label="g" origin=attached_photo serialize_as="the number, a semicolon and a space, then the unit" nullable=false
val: 2799; g
